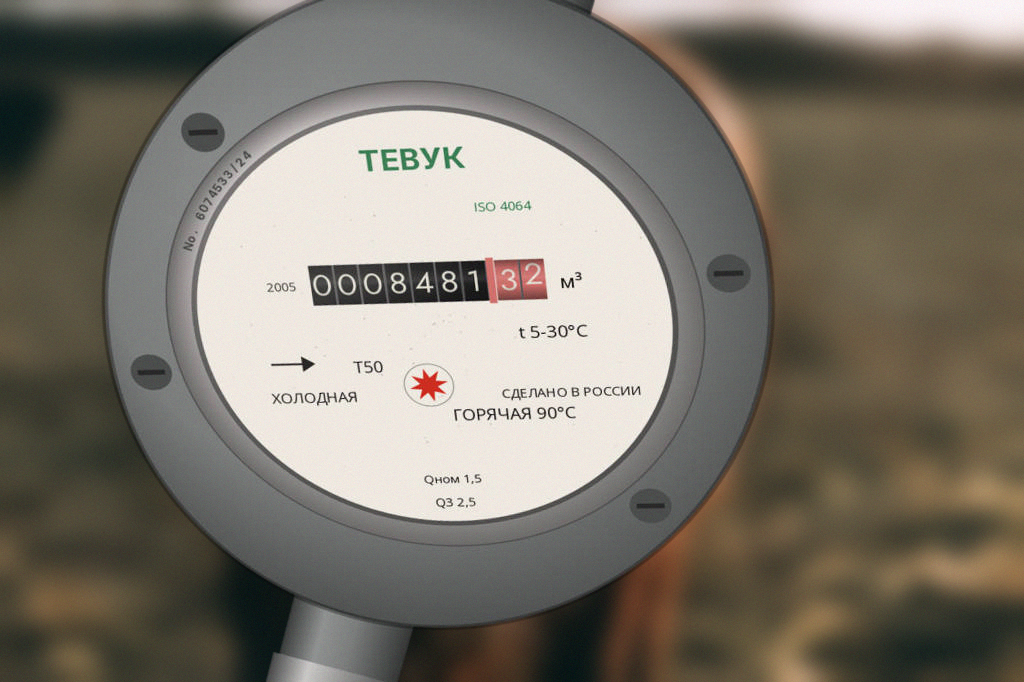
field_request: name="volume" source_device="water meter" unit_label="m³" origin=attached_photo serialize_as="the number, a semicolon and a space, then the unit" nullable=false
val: 8481.32; m³
